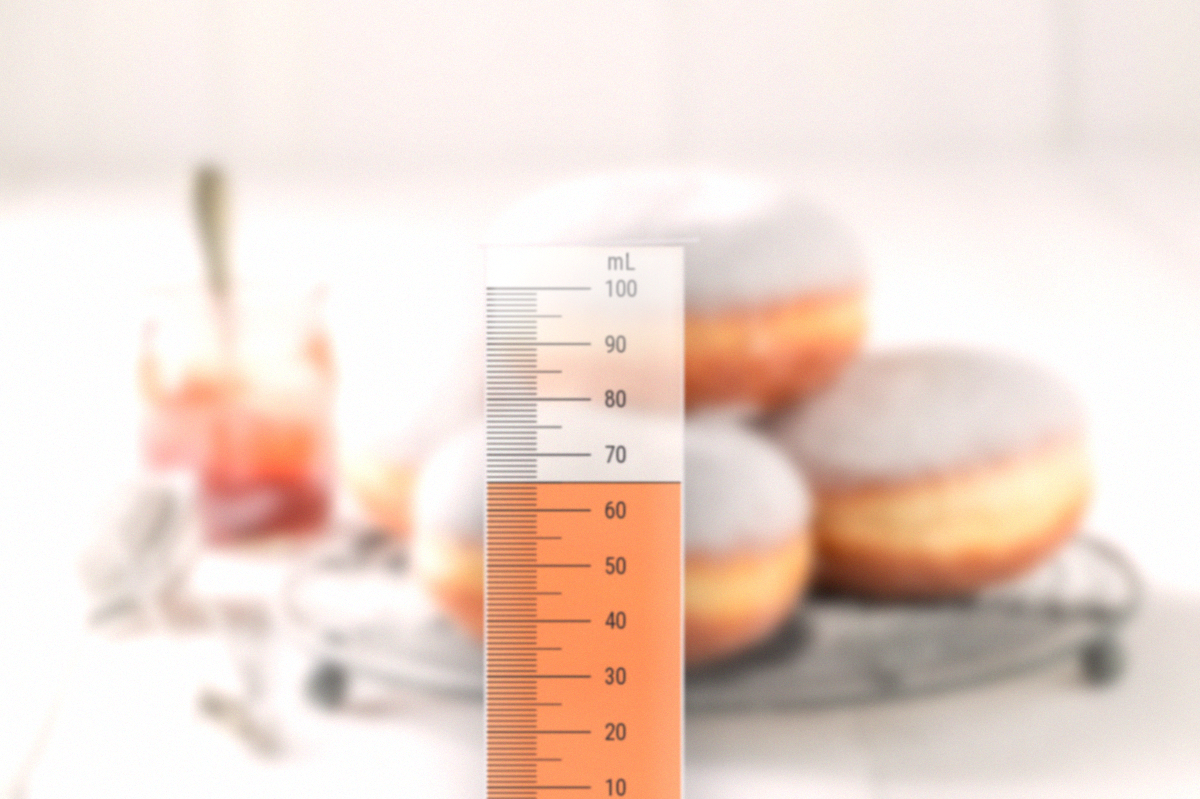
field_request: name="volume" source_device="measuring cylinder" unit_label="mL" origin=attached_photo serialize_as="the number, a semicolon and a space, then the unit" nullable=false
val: 65; mL
